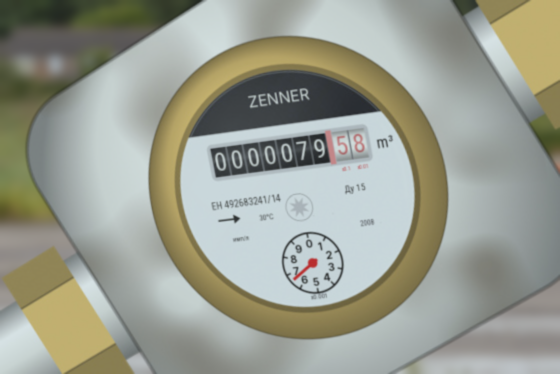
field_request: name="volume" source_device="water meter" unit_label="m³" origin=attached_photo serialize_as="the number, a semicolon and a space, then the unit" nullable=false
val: 79.586; m³
